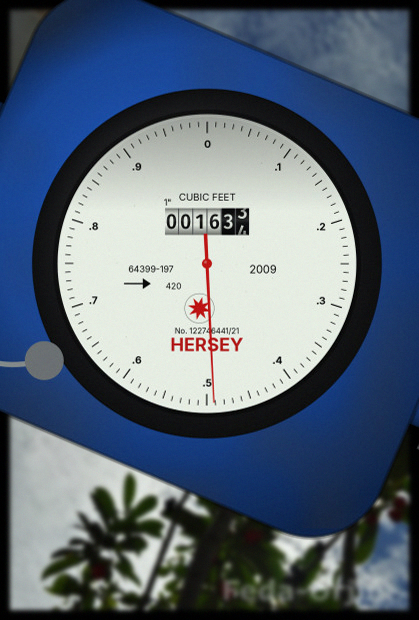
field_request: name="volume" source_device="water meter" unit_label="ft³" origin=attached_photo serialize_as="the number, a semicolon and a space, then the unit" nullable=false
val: 1633.49; ft³
